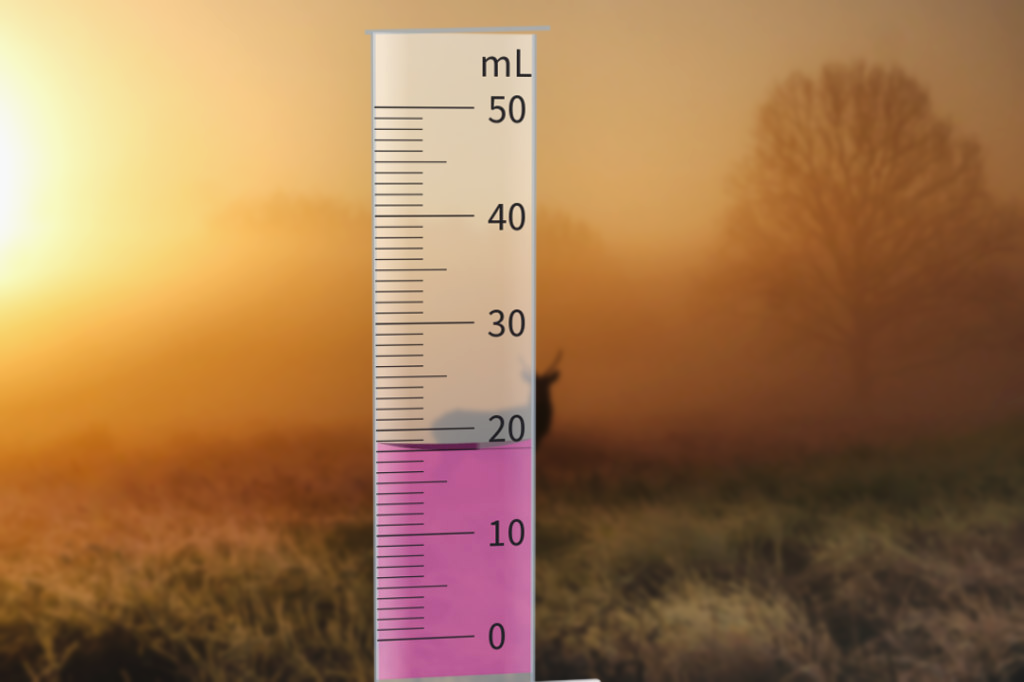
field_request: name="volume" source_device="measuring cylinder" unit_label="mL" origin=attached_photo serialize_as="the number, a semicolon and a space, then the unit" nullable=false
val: 18; mL
